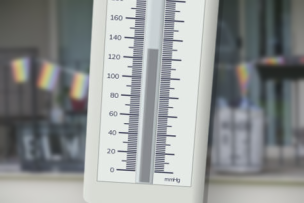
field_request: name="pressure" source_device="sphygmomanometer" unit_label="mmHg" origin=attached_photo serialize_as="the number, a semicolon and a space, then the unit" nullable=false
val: 130; mmHg
